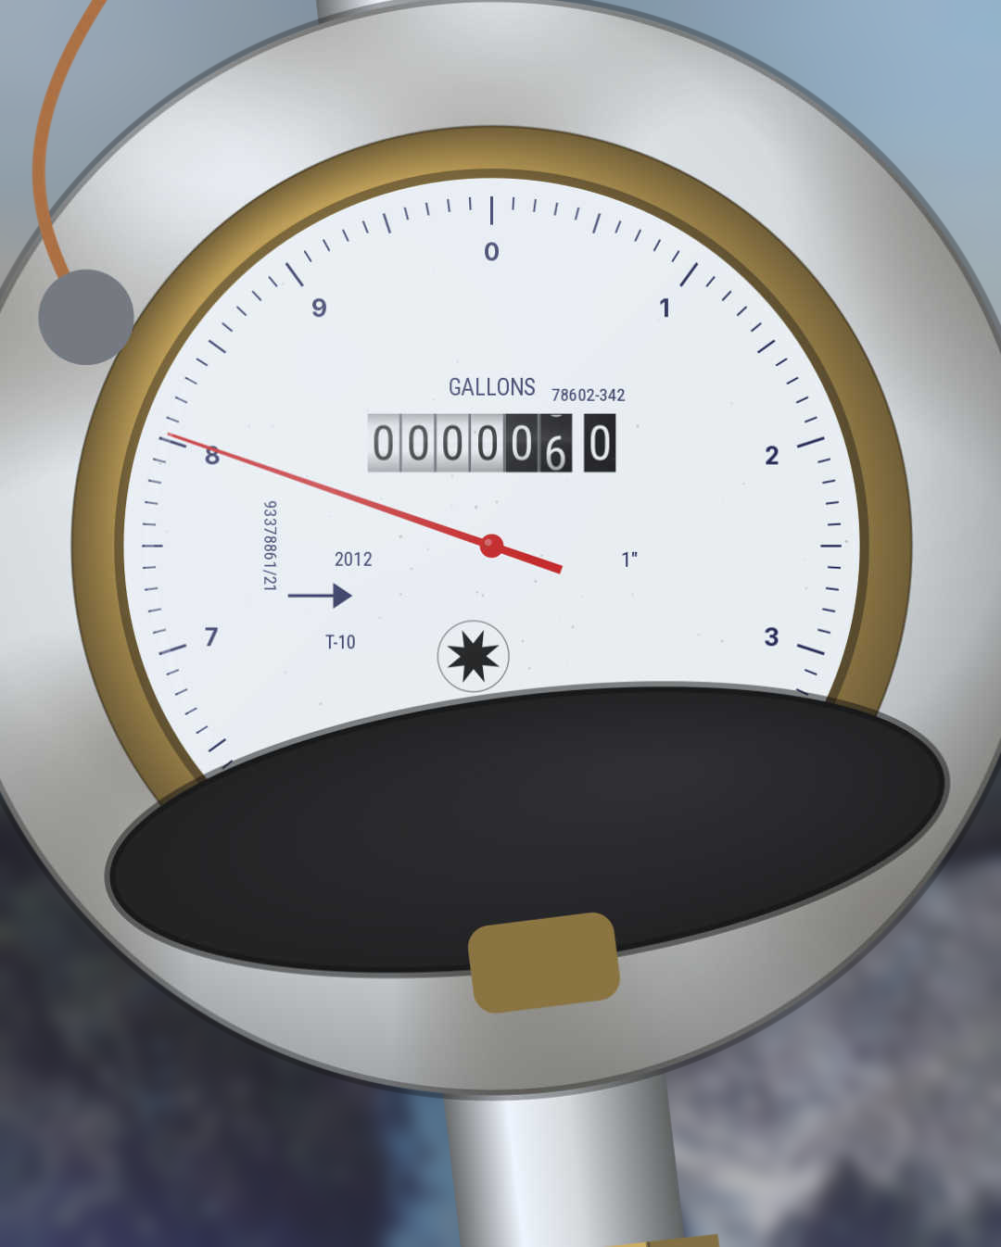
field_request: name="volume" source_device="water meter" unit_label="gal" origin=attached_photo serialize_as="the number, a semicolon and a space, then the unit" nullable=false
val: 58.0; gal
